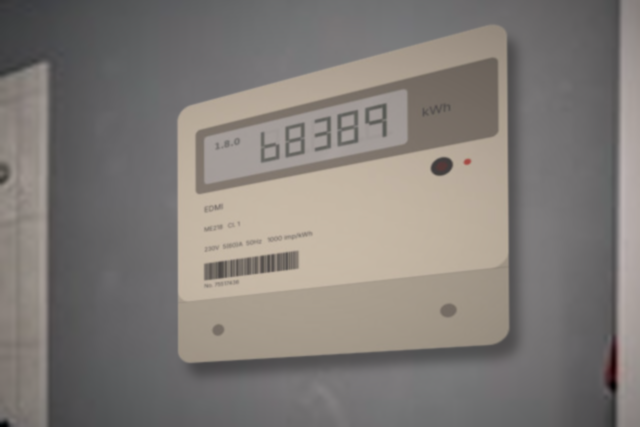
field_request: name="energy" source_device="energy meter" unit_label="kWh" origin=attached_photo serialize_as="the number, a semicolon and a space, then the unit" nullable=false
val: 68389; kWh
